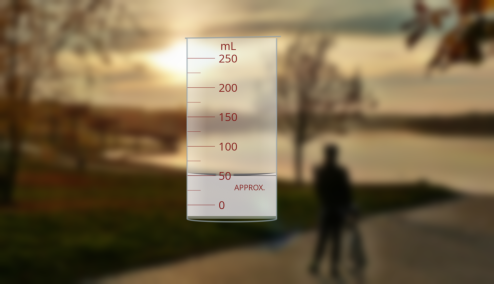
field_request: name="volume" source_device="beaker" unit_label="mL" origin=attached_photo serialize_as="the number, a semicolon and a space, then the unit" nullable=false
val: 50; mL
